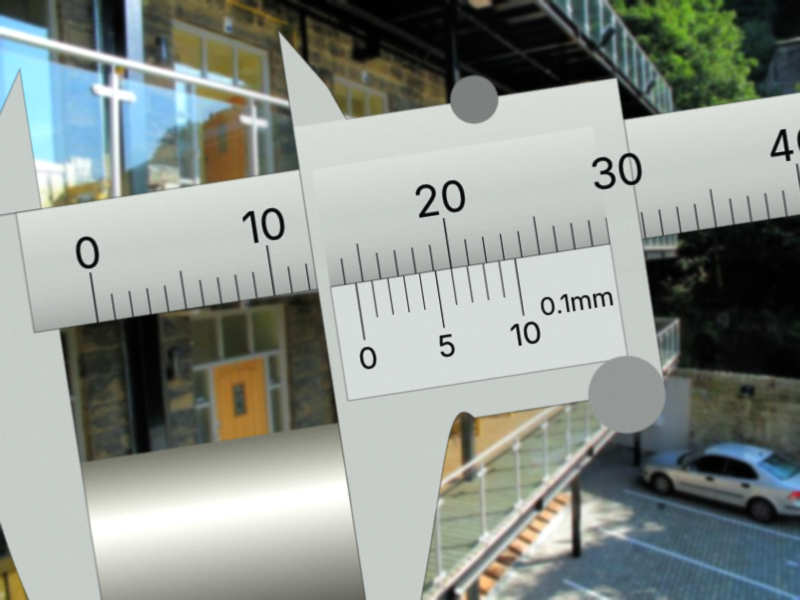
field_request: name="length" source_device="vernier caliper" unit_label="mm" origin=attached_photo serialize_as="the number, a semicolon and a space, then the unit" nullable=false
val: 14.6; mm
